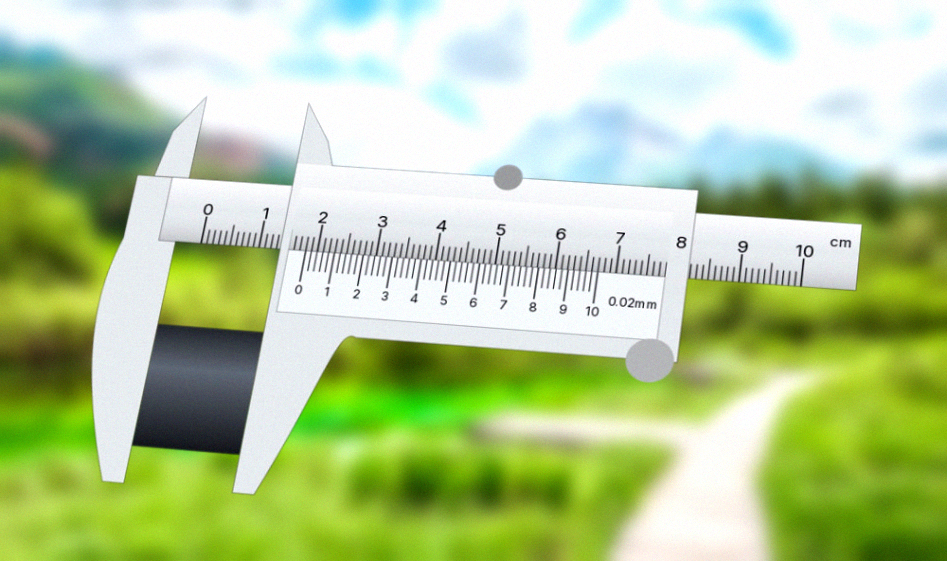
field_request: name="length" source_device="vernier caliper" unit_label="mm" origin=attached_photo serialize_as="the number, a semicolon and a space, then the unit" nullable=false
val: 18.0; mm
